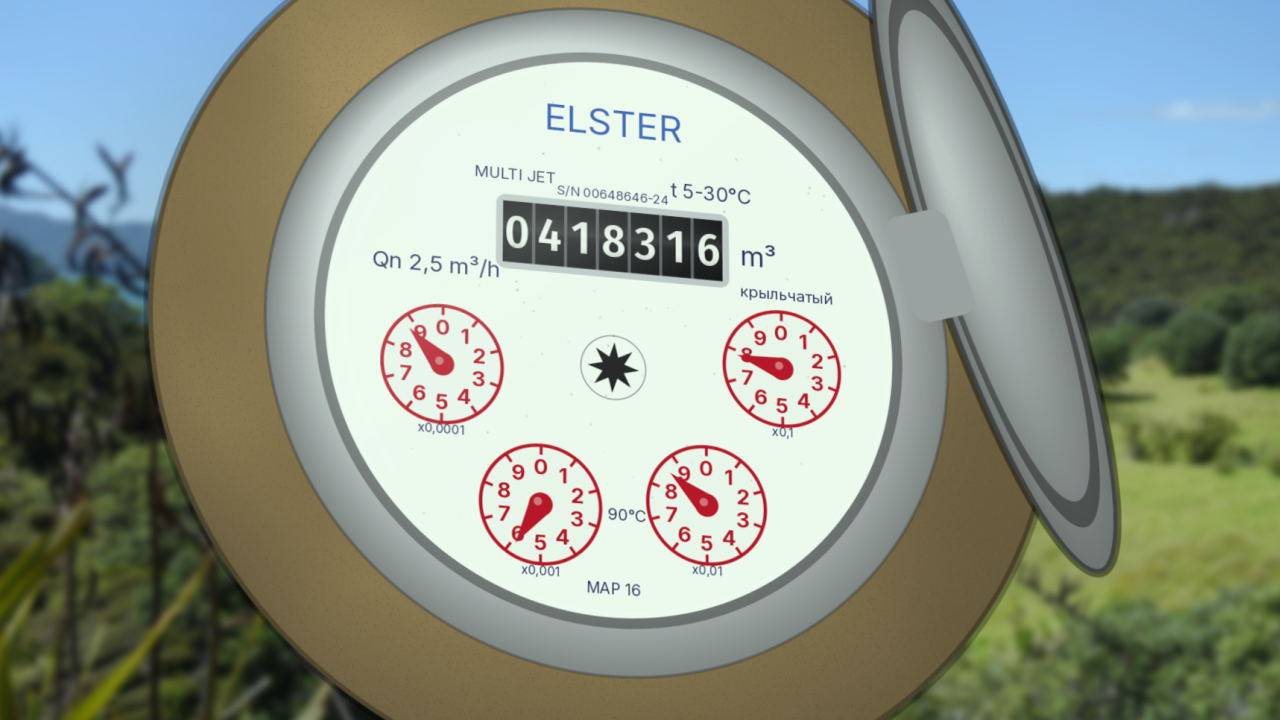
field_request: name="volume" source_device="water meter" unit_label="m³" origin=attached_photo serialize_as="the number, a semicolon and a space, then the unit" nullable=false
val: 418316.7858; m³
